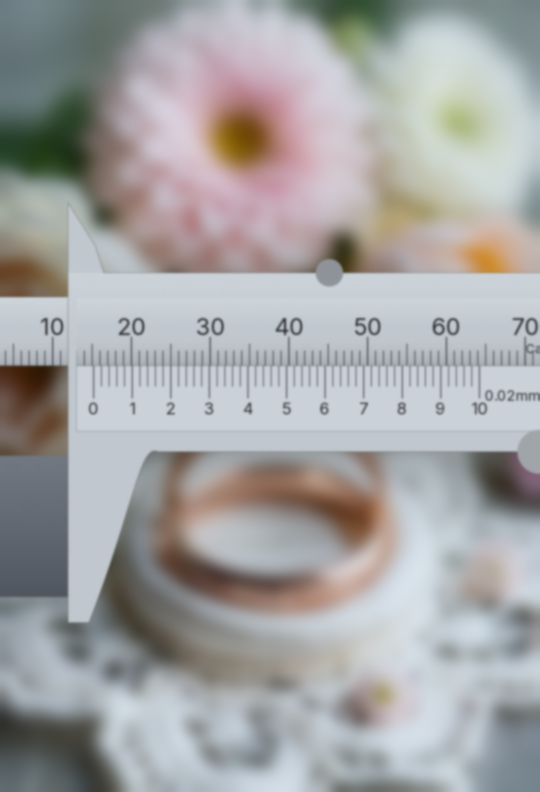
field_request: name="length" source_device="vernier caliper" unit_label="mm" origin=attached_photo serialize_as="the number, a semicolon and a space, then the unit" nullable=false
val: 15.2; mm
